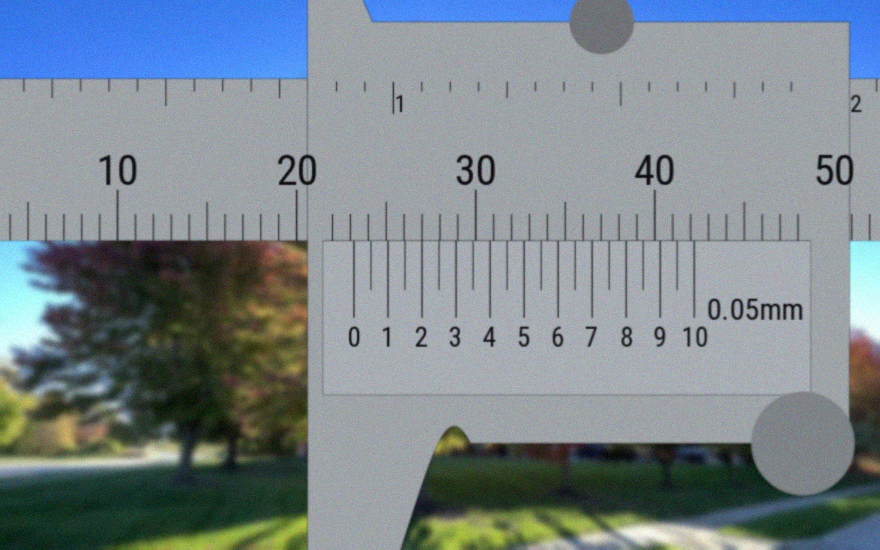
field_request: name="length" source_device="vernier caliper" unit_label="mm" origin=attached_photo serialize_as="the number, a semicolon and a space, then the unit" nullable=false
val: 23.2; mm
